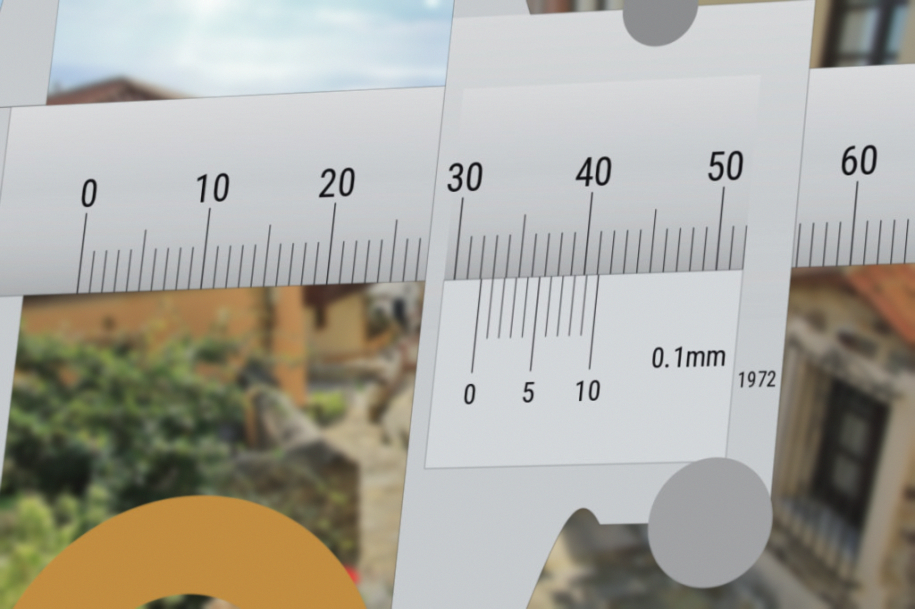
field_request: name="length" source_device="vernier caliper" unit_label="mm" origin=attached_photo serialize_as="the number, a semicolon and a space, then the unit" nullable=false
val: 32.1; mm
